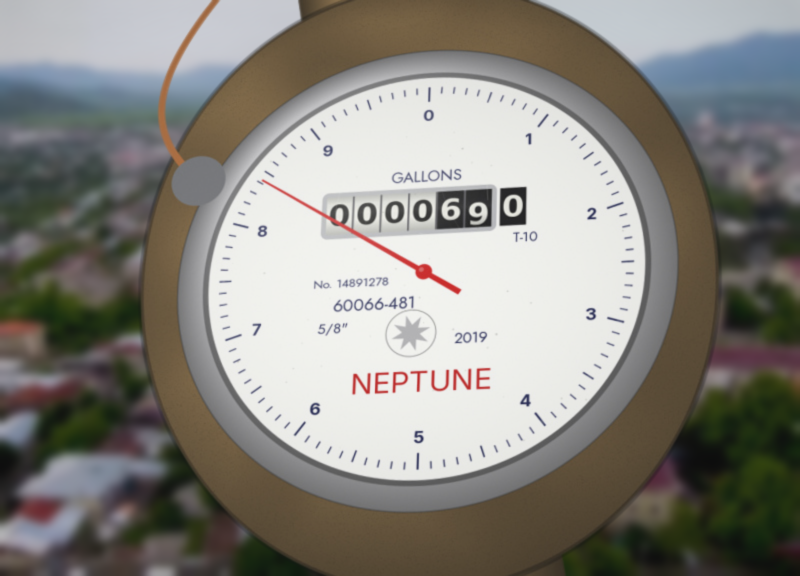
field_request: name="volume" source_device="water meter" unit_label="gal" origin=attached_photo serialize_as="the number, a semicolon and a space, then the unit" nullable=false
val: 688.4; gal
